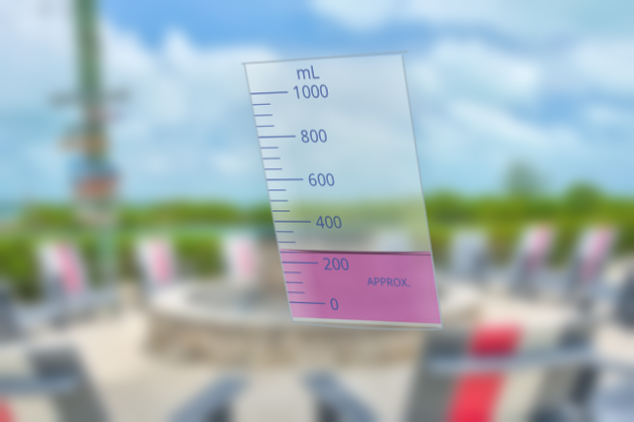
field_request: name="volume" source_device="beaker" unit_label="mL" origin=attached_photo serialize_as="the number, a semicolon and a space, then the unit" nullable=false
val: 250; mL
